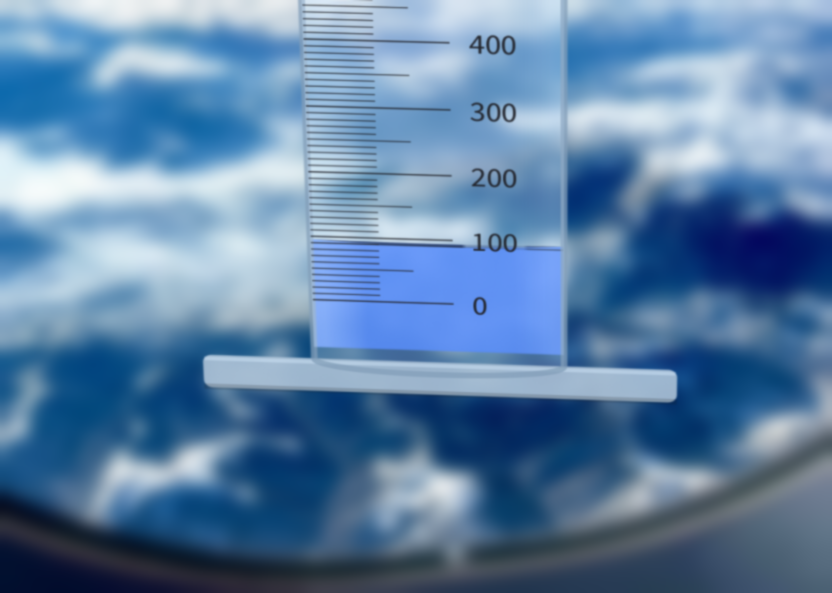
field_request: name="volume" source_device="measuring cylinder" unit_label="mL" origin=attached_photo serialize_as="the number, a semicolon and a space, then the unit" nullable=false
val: 90; mL
